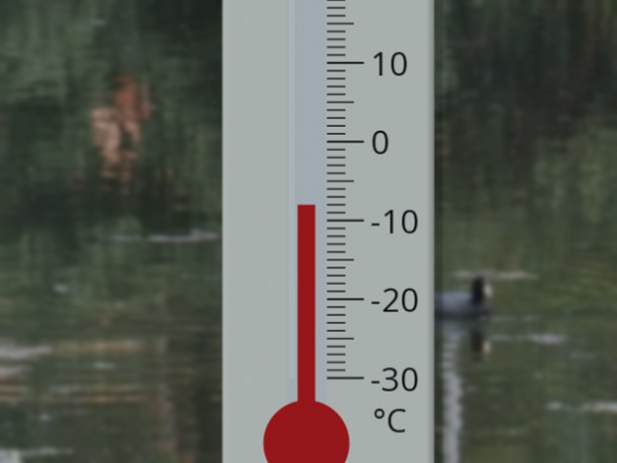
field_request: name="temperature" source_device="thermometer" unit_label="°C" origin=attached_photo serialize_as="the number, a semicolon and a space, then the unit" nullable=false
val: -8; °C
